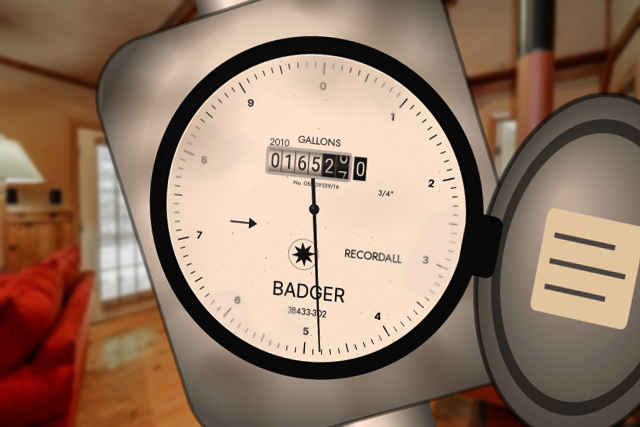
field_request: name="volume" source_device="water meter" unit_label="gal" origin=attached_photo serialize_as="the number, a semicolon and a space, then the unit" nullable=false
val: 165264.8; gal
